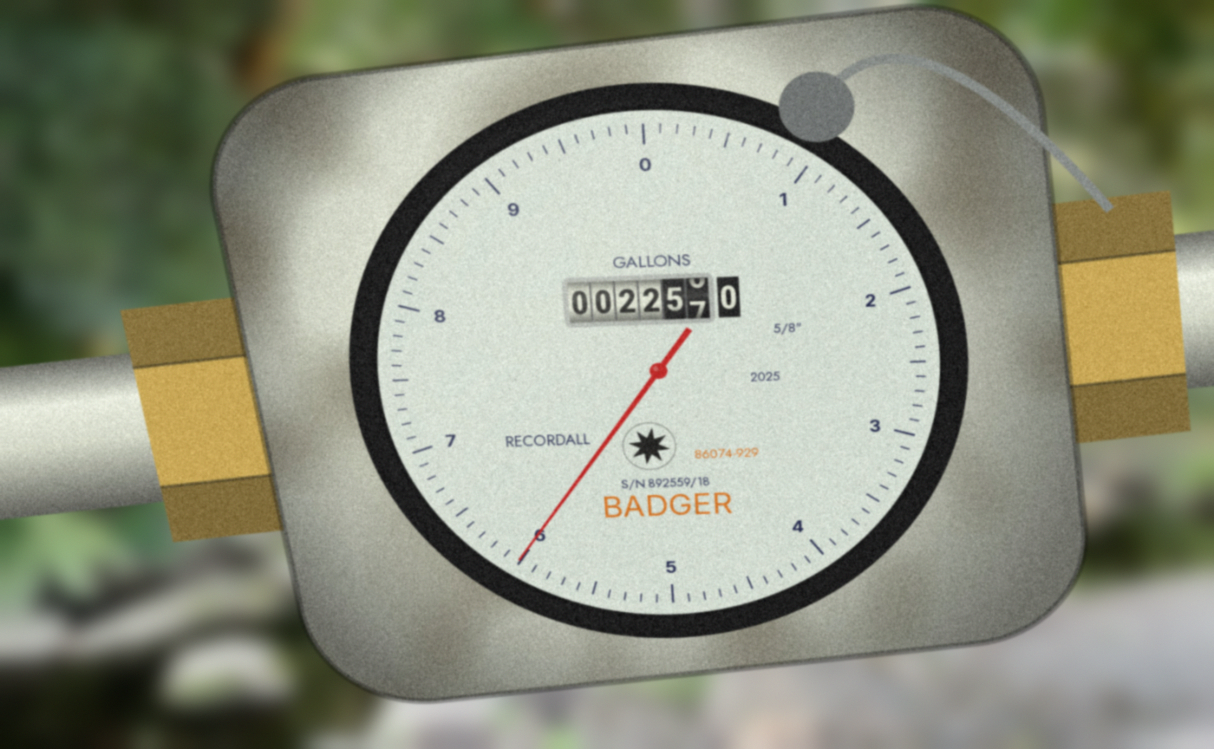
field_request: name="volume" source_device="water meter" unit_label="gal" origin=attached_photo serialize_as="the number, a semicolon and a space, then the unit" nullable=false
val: 22566.0; gal
